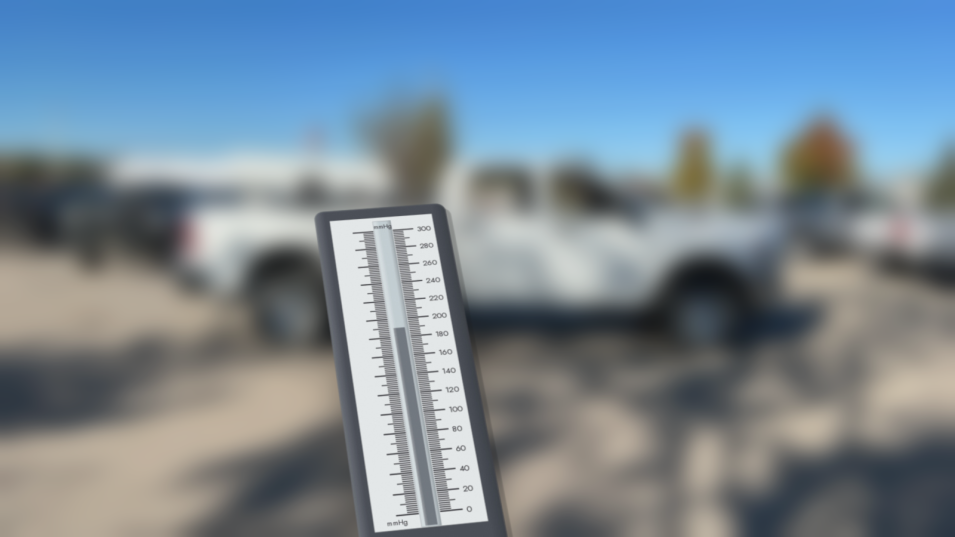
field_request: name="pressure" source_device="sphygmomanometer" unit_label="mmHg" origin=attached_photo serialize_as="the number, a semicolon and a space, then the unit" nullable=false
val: 190; mmHg
